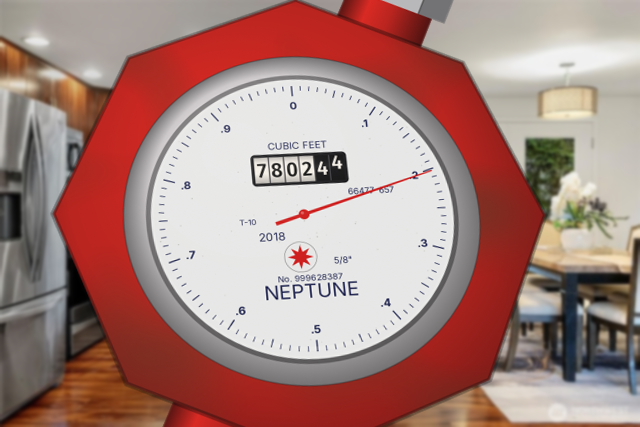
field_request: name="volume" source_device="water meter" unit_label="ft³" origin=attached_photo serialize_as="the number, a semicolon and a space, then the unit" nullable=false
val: 780244.20; ft³
